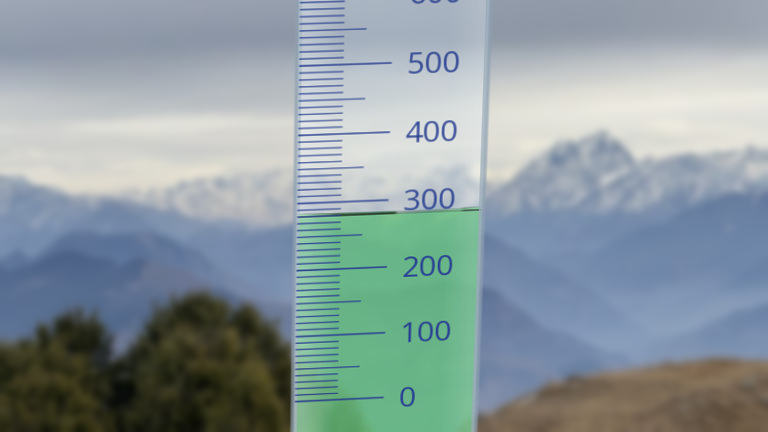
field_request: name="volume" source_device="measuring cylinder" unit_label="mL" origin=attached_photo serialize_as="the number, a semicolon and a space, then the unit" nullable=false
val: 280; mL
